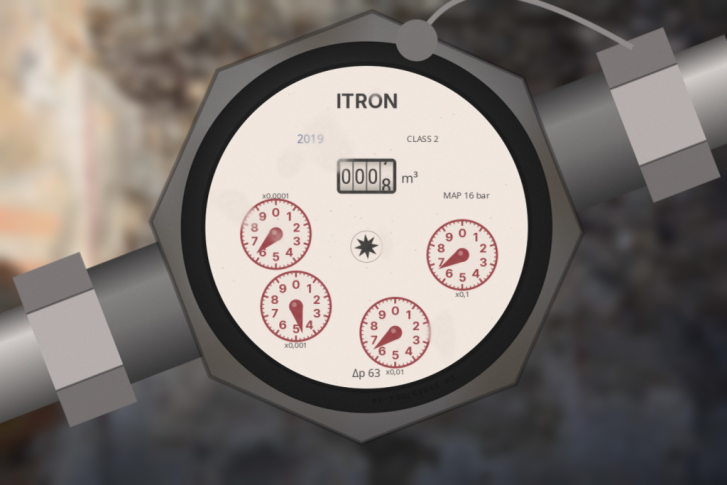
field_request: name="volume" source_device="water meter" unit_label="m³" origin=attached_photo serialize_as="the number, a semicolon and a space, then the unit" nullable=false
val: 7.6646; m³
